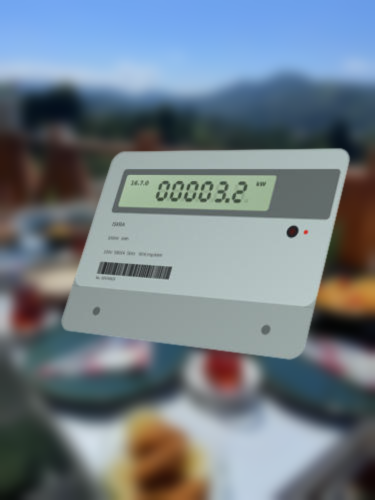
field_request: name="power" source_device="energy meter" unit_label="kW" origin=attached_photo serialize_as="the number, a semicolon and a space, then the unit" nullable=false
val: 3.2; kW
